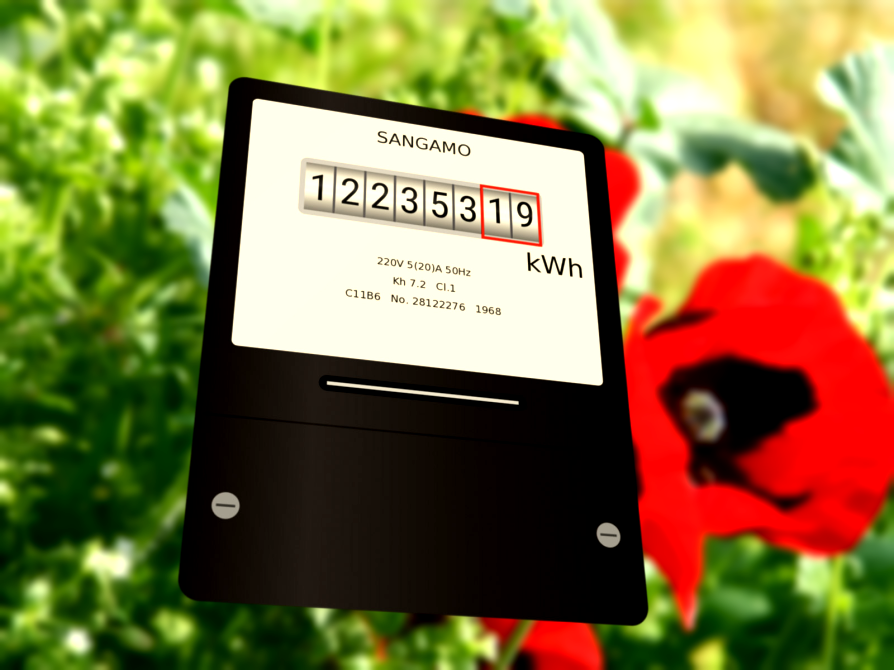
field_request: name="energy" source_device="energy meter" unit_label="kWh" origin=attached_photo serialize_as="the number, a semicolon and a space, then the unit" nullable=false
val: 122353.19; kWh
